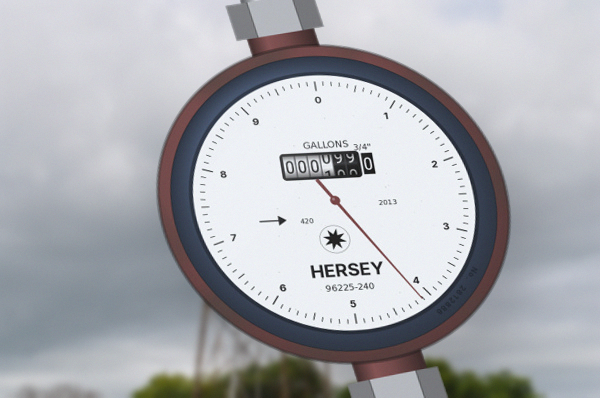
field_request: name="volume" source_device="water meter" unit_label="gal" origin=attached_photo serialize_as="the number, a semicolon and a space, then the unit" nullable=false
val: 994.1; gal
